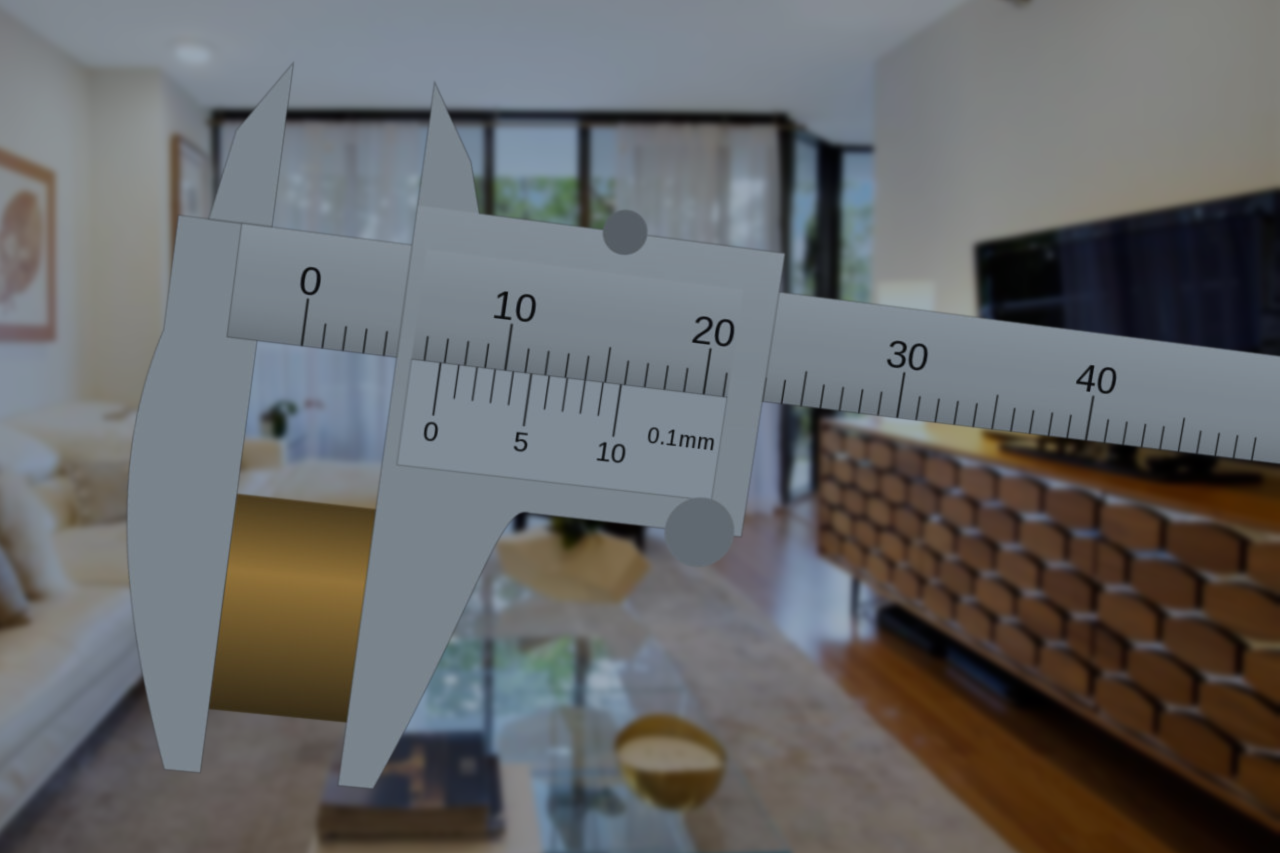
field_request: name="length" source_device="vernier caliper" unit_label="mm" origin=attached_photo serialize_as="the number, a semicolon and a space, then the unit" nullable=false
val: 6.8; mm
